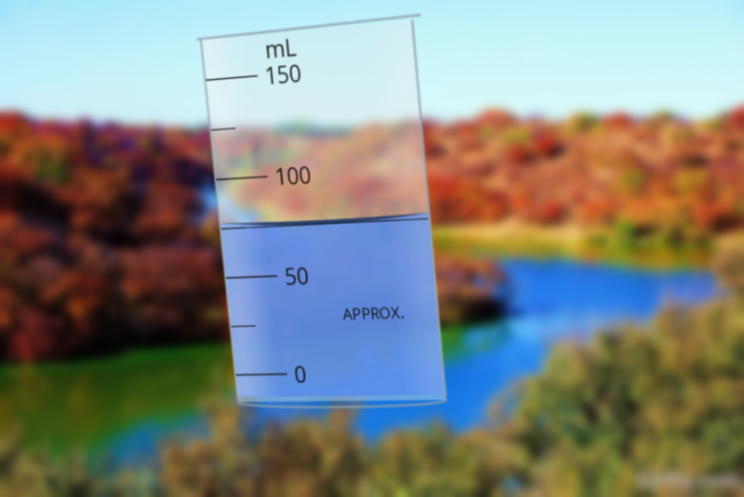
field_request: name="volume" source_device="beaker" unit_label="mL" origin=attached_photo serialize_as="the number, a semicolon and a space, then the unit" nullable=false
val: 75; mL
